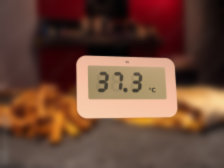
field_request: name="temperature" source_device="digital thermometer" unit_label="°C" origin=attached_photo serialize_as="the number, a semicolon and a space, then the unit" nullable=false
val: 37.3; °C
